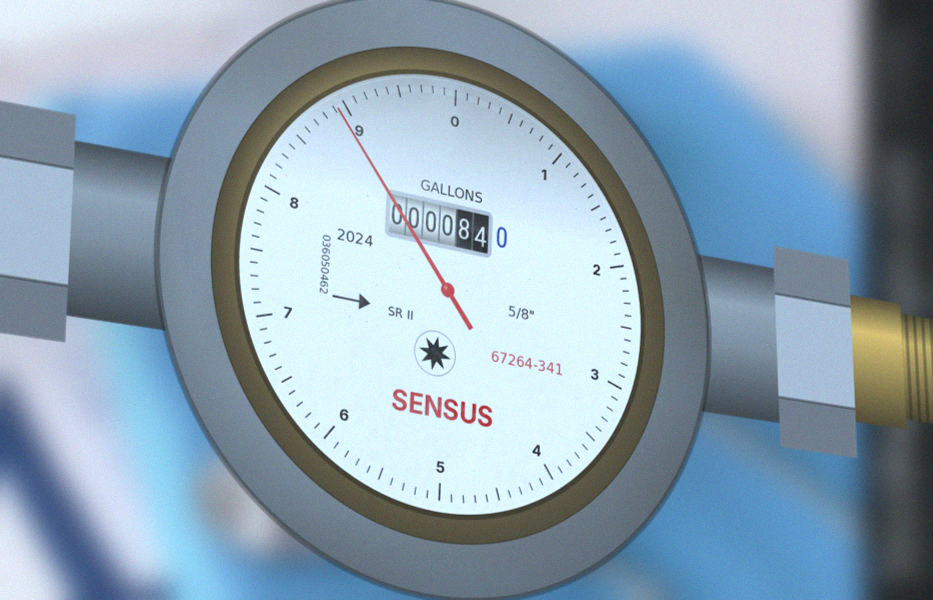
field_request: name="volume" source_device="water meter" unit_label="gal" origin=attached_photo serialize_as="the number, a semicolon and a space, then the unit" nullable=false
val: 838.9; gal
